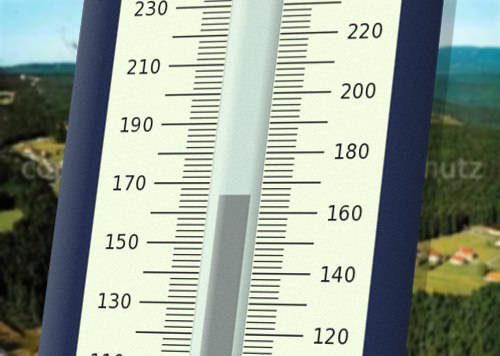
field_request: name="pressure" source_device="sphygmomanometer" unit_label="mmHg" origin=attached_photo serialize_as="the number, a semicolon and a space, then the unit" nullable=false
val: 166; mmHg
